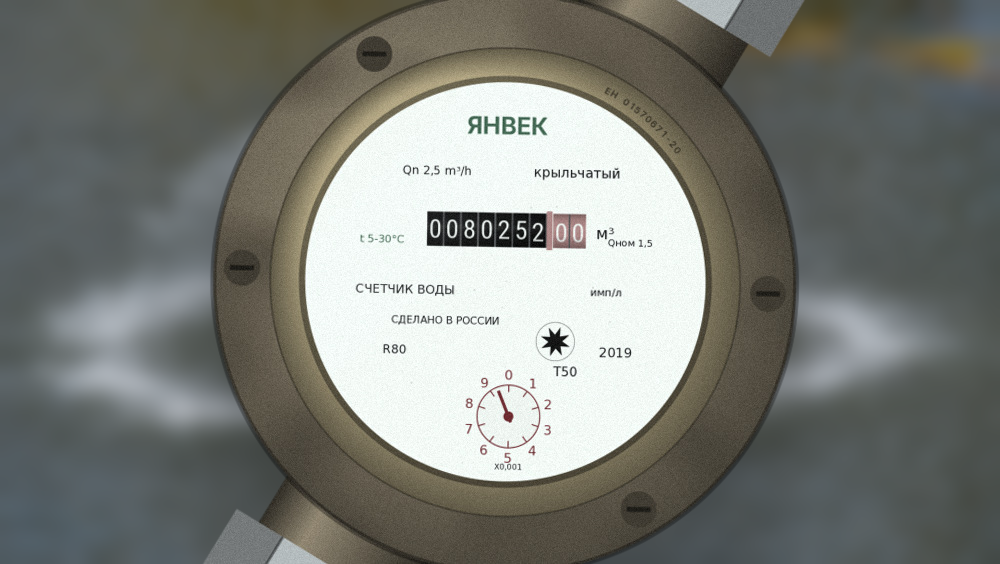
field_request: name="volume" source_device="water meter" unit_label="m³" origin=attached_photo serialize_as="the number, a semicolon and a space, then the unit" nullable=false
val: 80251.999; m³
